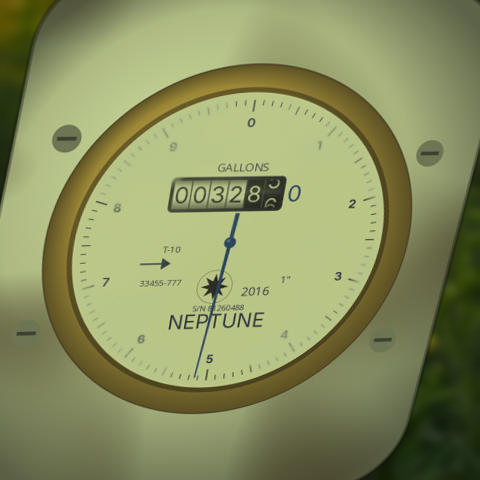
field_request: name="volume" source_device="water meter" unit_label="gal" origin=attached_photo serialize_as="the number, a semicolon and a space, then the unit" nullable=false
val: 32855.1; gal
